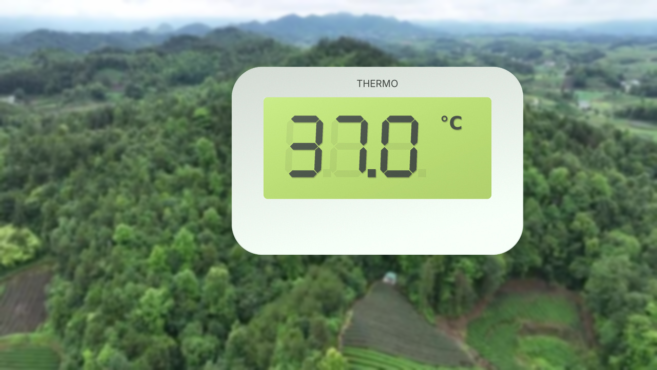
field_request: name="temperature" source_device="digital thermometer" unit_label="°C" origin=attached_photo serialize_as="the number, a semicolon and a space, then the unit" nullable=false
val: 37.0; °C
